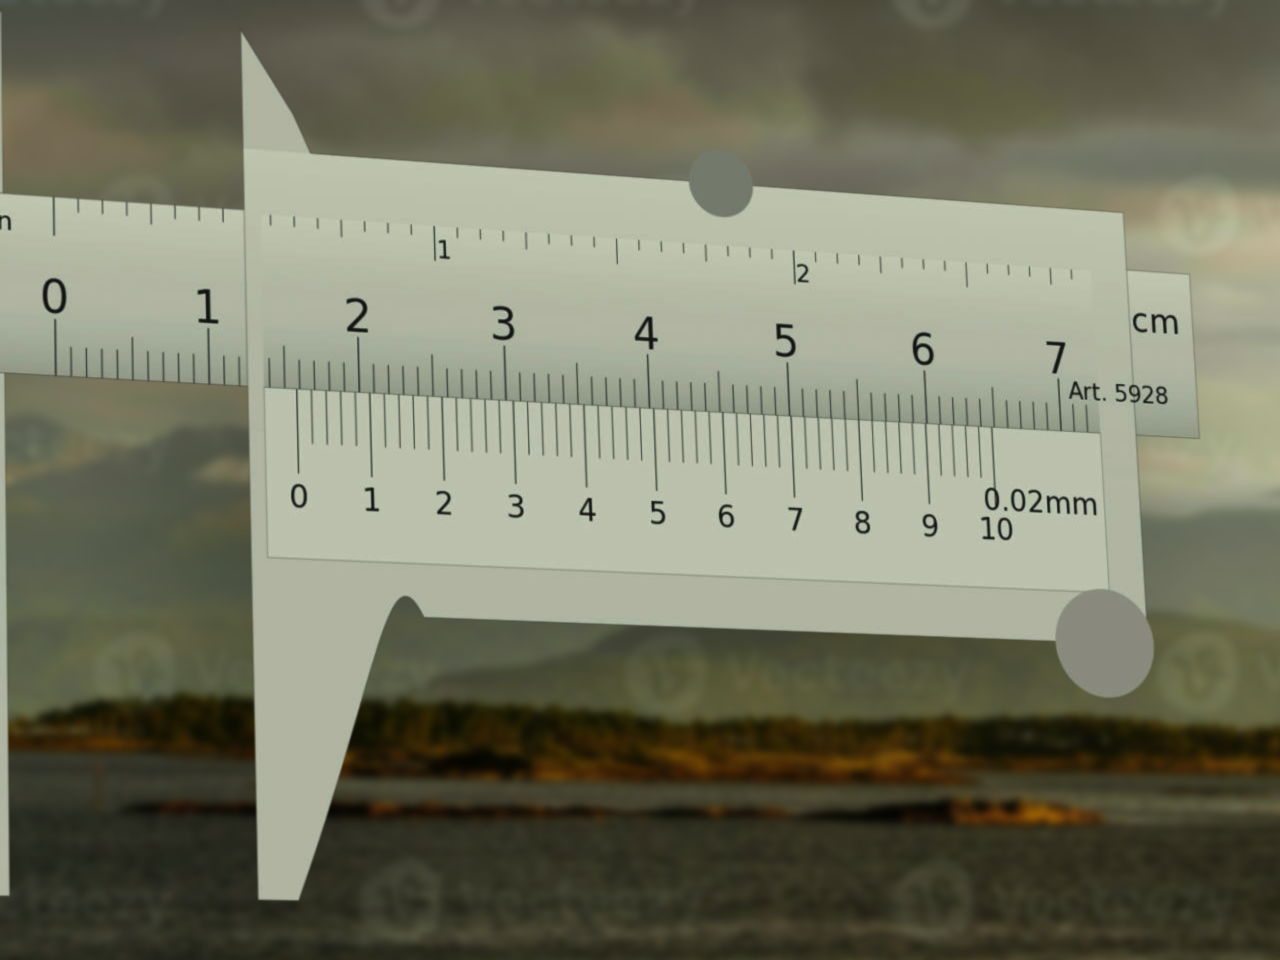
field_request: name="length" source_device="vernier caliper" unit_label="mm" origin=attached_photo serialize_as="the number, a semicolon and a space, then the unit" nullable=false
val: 15.8; mm
